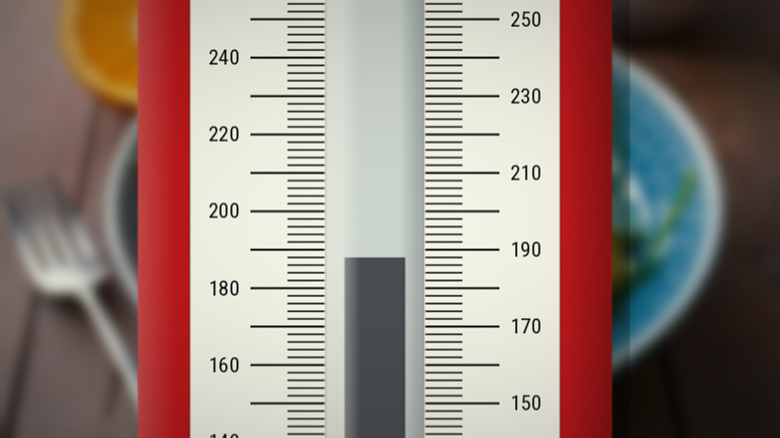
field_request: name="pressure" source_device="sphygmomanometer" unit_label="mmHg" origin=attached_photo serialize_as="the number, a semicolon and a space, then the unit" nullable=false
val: 188; mmHg
